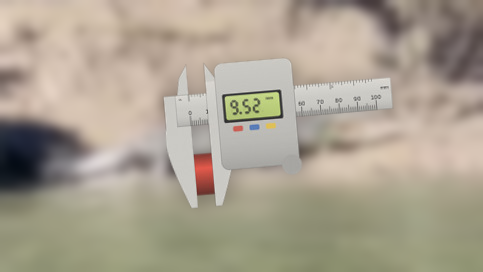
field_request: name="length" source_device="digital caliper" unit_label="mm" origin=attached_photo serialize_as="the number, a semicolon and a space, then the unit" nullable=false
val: 9.52; mm
